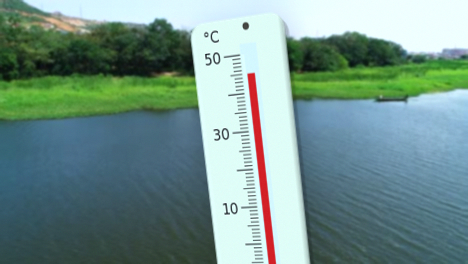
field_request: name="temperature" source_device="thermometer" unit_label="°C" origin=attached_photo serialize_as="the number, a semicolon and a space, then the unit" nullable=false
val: 45; °C
